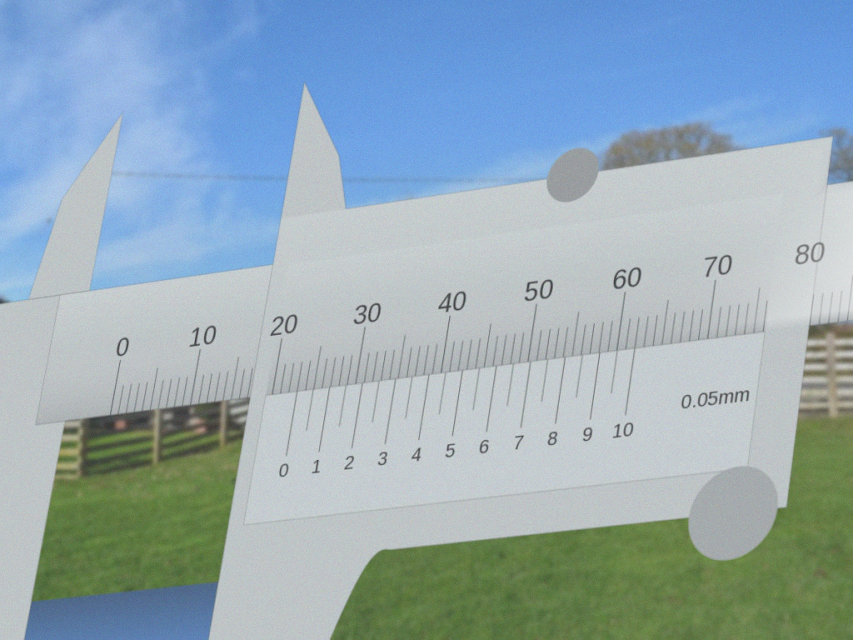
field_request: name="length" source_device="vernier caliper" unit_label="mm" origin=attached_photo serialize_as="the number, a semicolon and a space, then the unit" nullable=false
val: 23.0; mm
